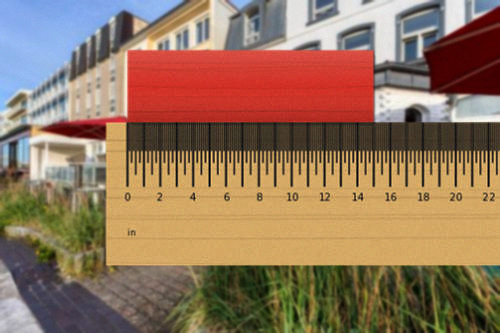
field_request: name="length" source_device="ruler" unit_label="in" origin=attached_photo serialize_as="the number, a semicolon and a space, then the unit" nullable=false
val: 15; in
